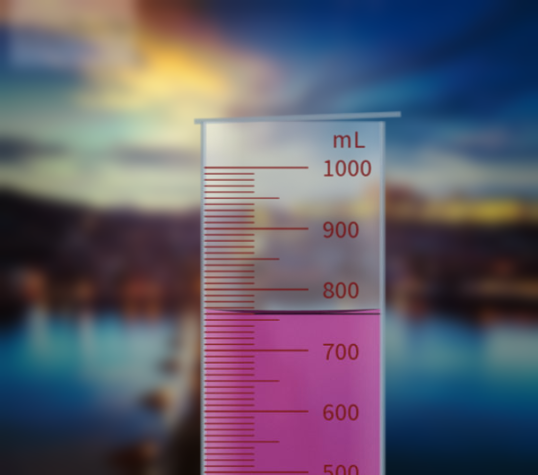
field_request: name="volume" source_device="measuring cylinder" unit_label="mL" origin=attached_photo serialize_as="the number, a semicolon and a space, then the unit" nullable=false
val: 760; mL
